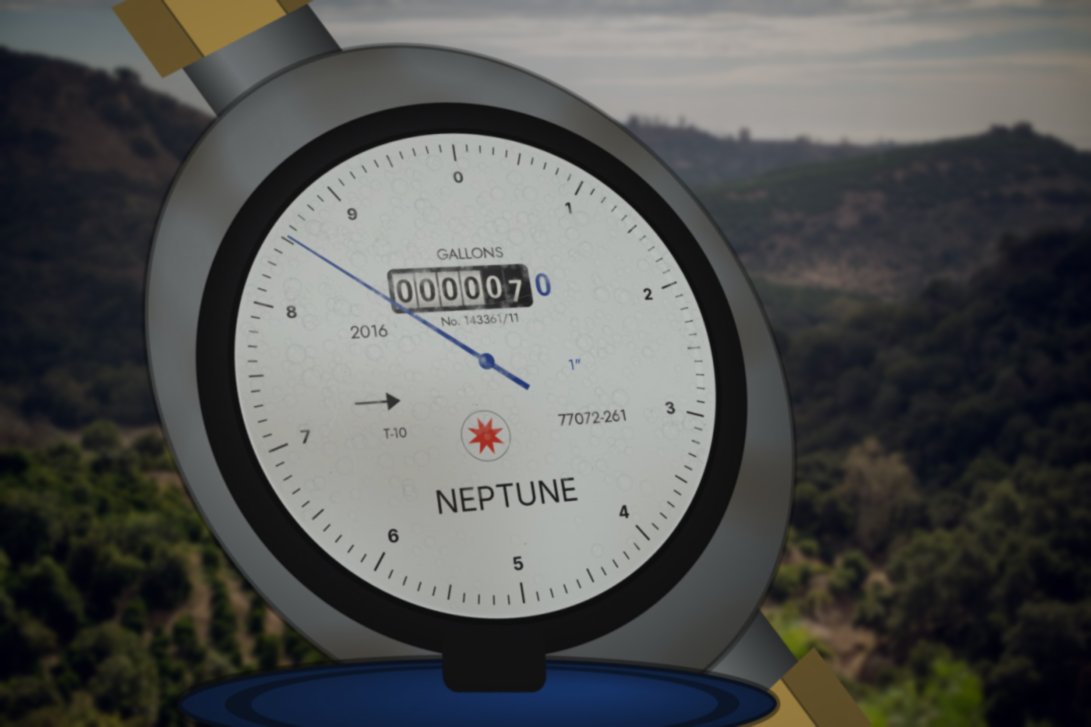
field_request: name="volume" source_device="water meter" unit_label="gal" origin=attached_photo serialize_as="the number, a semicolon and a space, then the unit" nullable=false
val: 68.5; gal
